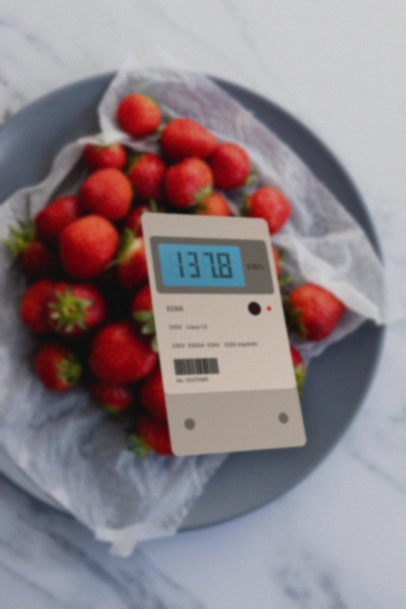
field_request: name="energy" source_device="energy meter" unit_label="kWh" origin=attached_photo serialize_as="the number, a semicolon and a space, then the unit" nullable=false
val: 137.8; kWh
